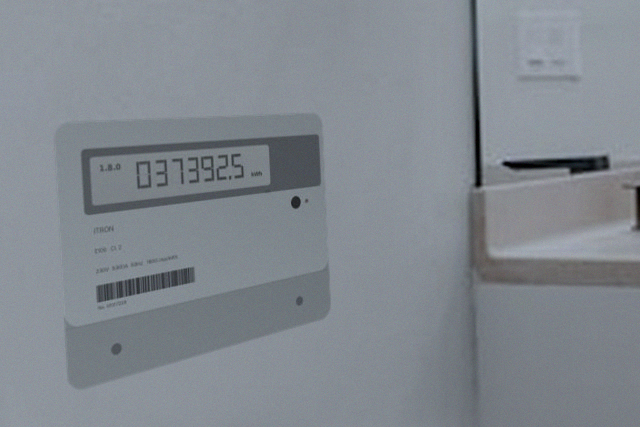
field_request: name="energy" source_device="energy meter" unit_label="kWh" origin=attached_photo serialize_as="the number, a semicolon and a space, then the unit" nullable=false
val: 37392.5; kWh
